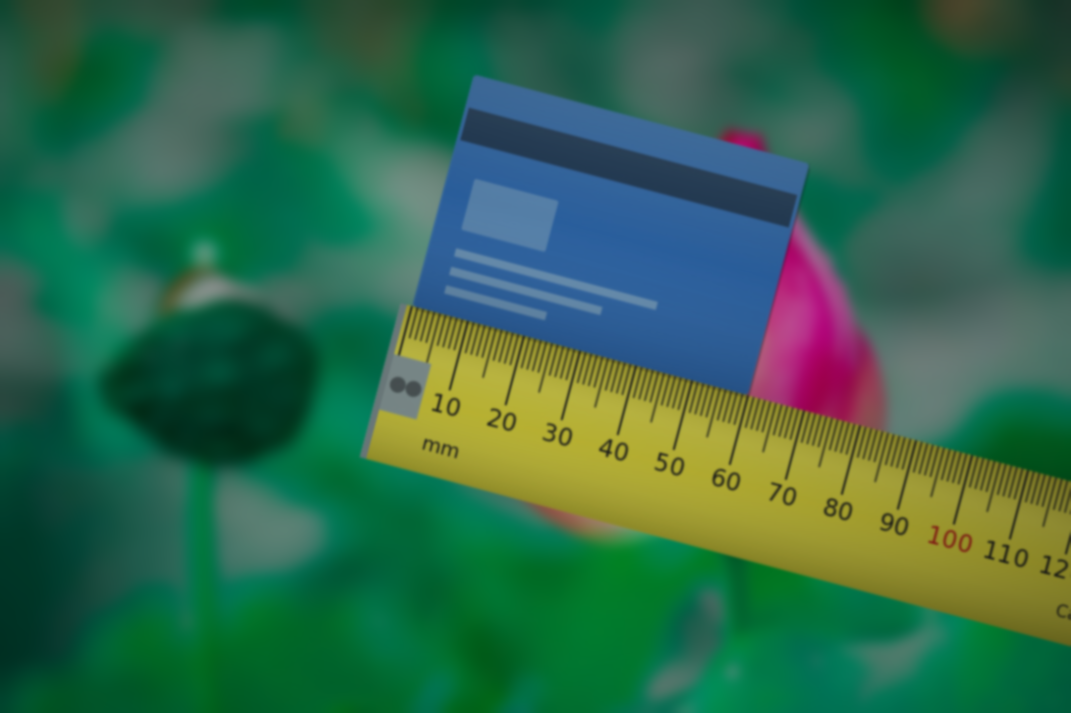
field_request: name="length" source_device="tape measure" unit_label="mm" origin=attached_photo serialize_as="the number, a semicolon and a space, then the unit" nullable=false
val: 60; mm
